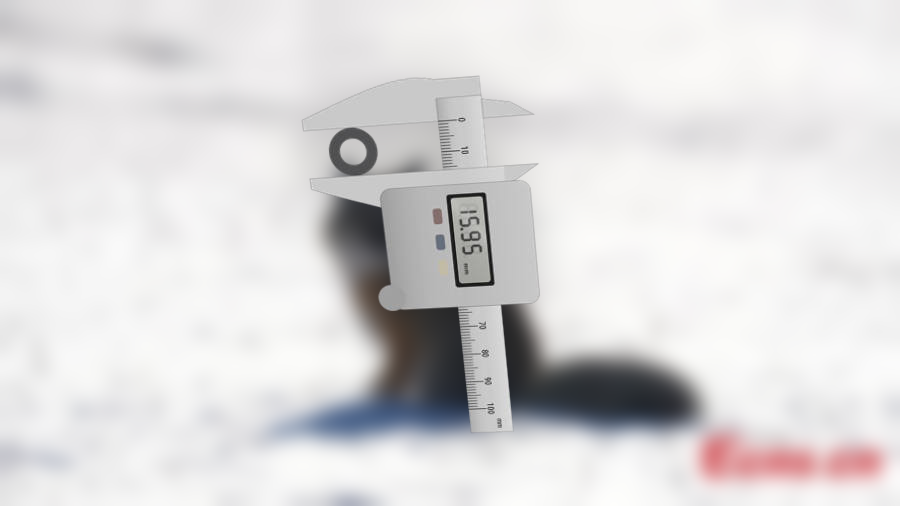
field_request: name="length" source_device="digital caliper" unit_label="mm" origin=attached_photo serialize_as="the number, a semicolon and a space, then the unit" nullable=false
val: 15.95; mm
